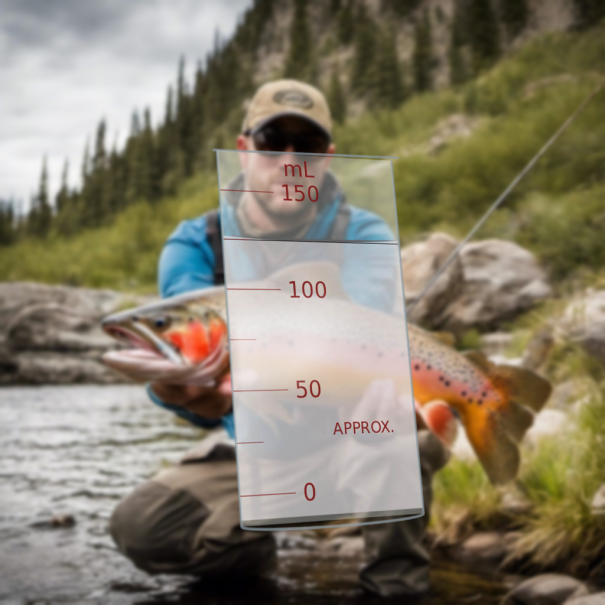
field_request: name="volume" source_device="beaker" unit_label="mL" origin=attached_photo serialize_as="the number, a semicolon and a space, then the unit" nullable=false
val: 125; mL
